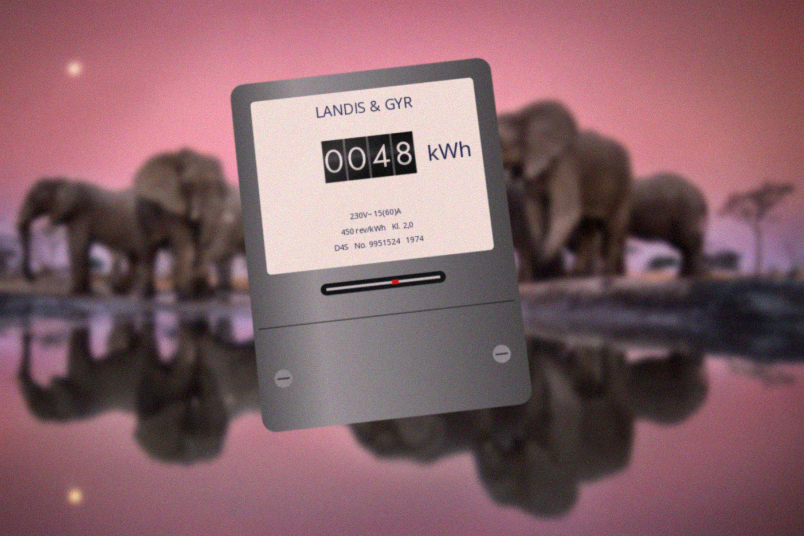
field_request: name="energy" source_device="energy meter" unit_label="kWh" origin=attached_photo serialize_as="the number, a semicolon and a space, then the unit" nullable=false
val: 48; kWh
